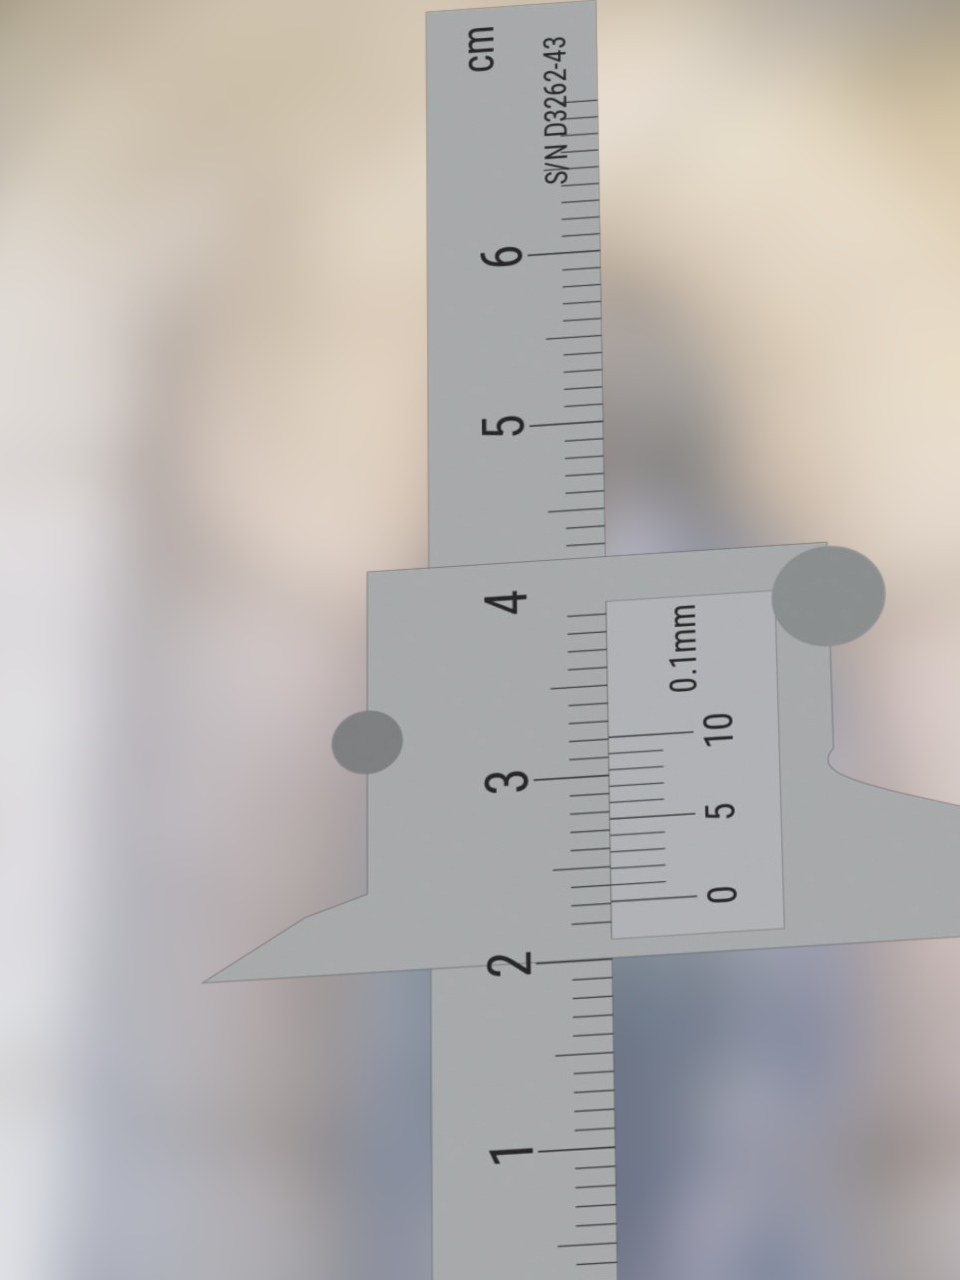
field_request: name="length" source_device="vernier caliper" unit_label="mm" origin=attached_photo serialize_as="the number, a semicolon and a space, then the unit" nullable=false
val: 23.1; mm
